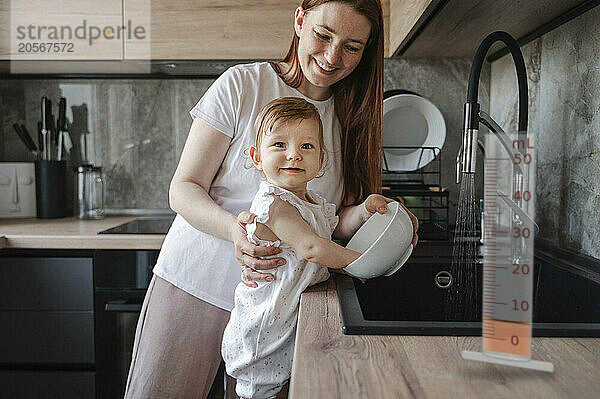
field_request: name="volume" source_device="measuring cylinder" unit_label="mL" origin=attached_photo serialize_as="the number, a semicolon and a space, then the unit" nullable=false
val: 5; mL
